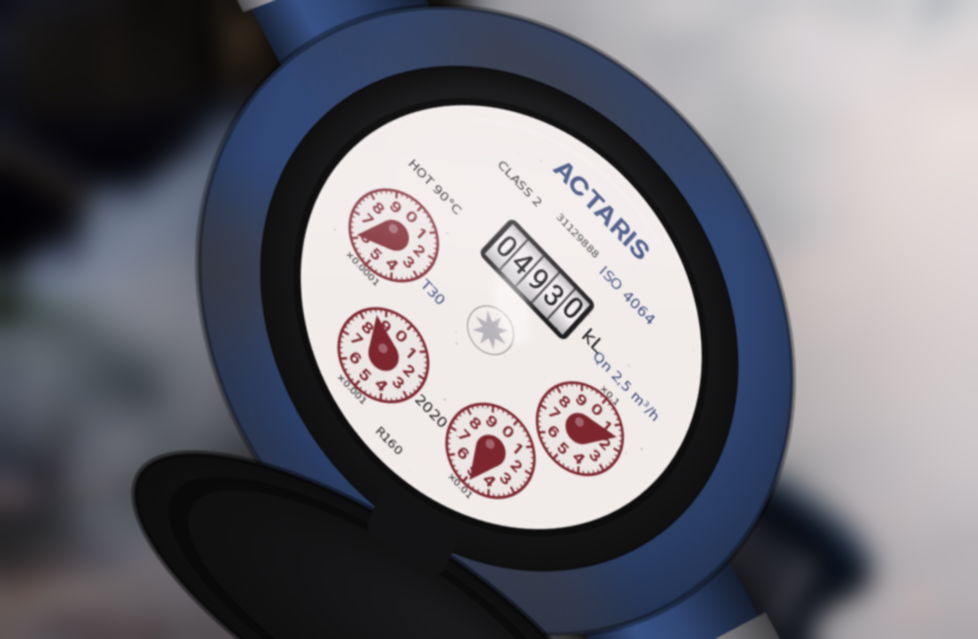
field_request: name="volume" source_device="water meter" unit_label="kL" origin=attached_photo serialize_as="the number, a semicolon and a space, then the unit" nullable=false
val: 4930.1486; kL
